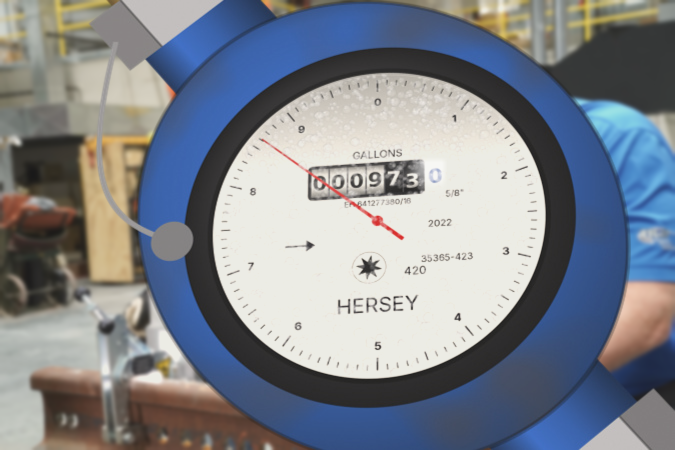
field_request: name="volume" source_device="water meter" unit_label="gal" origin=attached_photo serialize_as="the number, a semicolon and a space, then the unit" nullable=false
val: 9728.6; gal
